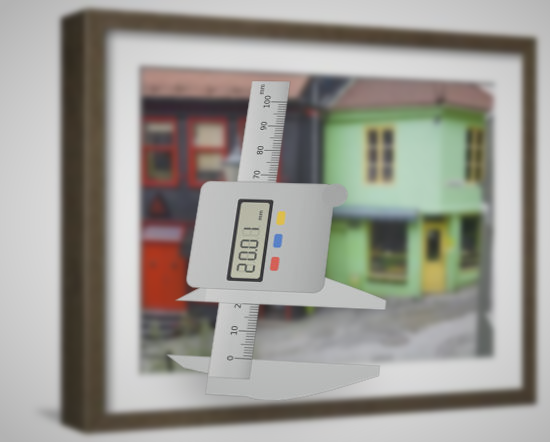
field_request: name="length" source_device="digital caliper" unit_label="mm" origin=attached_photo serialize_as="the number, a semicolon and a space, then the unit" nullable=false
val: 20.01; mm
